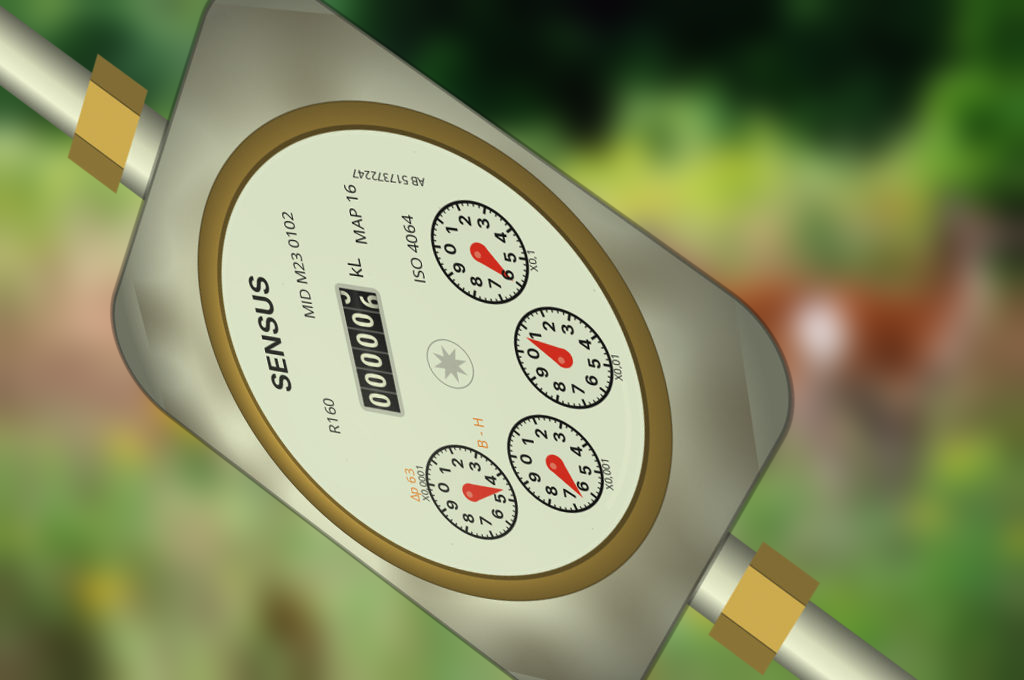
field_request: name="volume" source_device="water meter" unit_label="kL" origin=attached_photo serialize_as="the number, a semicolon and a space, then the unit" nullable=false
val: 5.6064; kL
